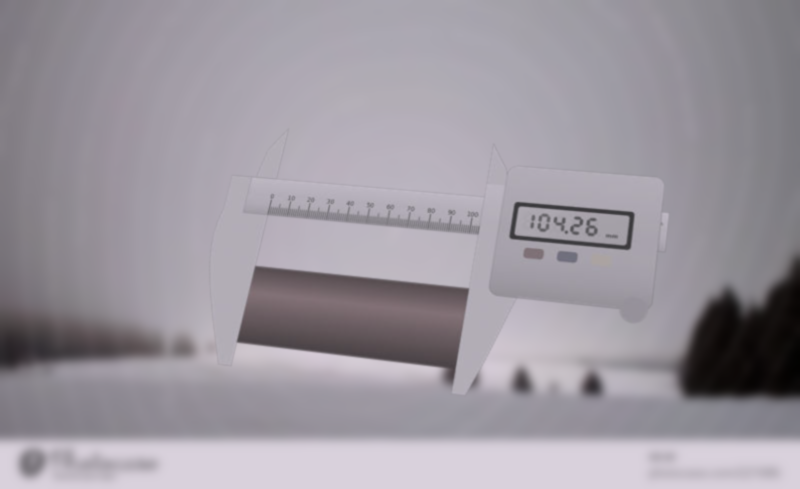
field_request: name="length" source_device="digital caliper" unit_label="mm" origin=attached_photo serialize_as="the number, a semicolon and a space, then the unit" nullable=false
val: 104.26; mm
